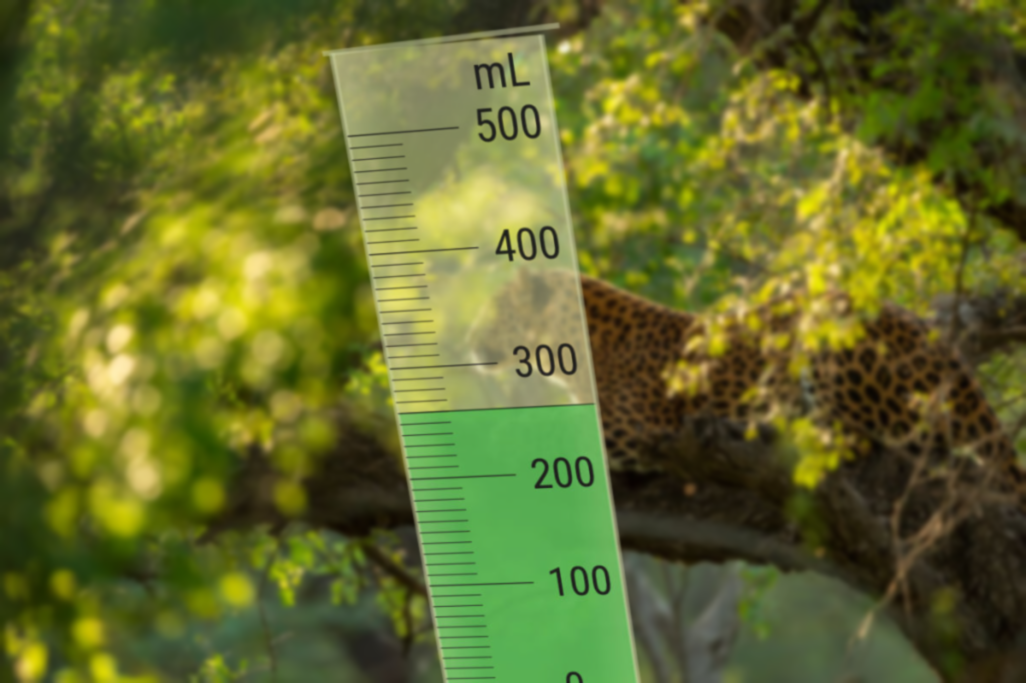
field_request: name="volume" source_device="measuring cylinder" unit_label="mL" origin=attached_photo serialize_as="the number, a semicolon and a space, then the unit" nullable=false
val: 260; mL
